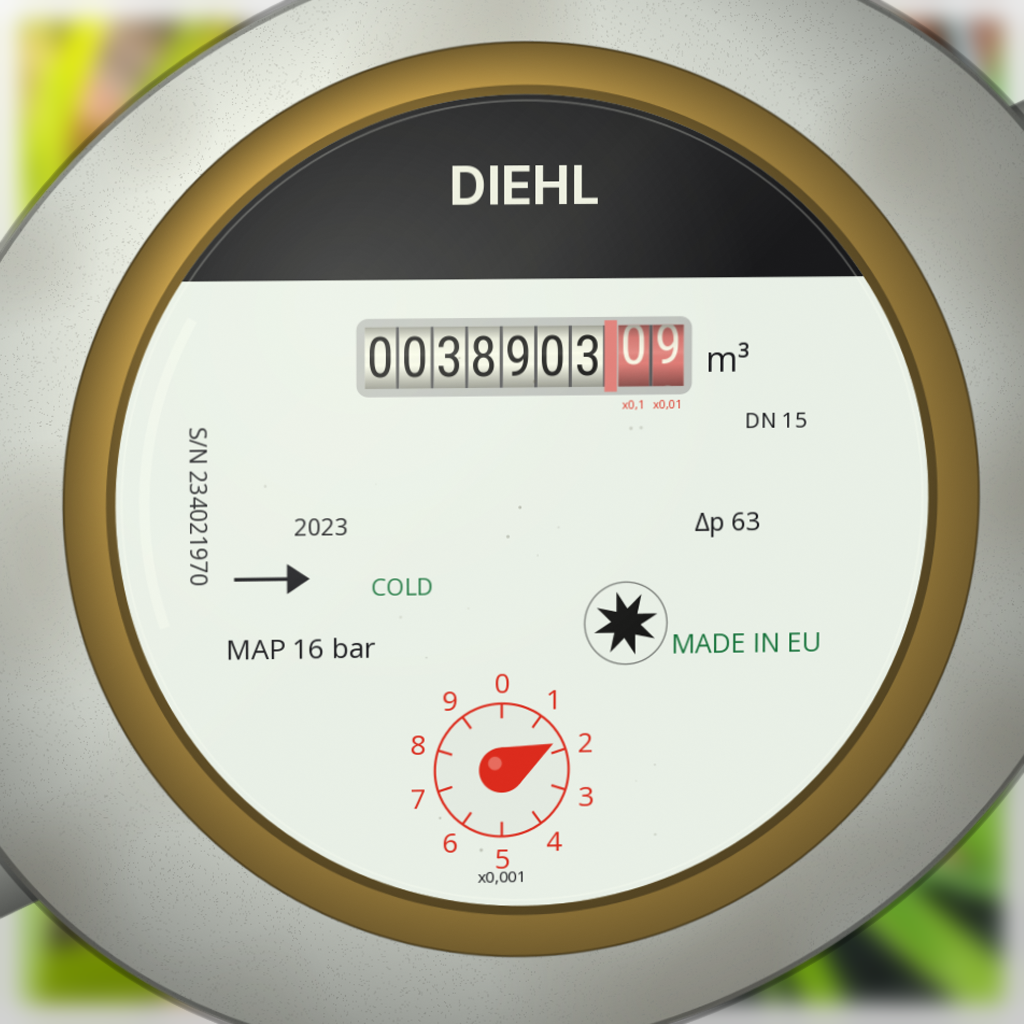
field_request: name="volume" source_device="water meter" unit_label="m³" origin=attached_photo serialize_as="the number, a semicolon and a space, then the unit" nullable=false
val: 38903.091; m³
